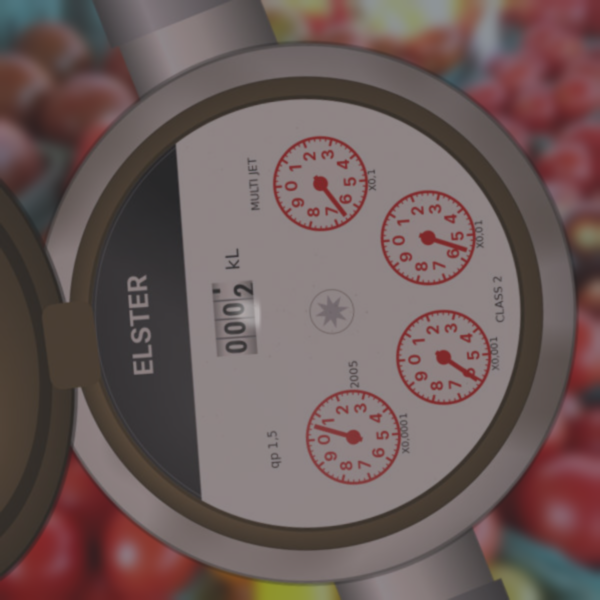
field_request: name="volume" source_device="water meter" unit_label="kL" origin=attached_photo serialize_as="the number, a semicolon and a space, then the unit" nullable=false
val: 1.6560; kL
